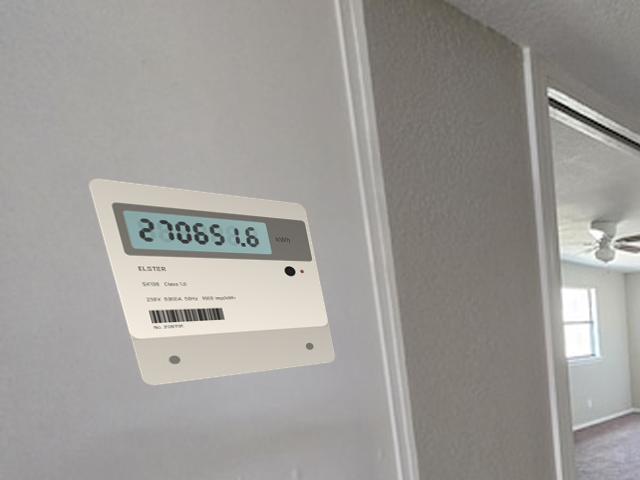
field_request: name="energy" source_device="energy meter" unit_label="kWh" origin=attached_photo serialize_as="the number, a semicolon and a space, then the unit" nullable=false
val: 270651.6; kWh
